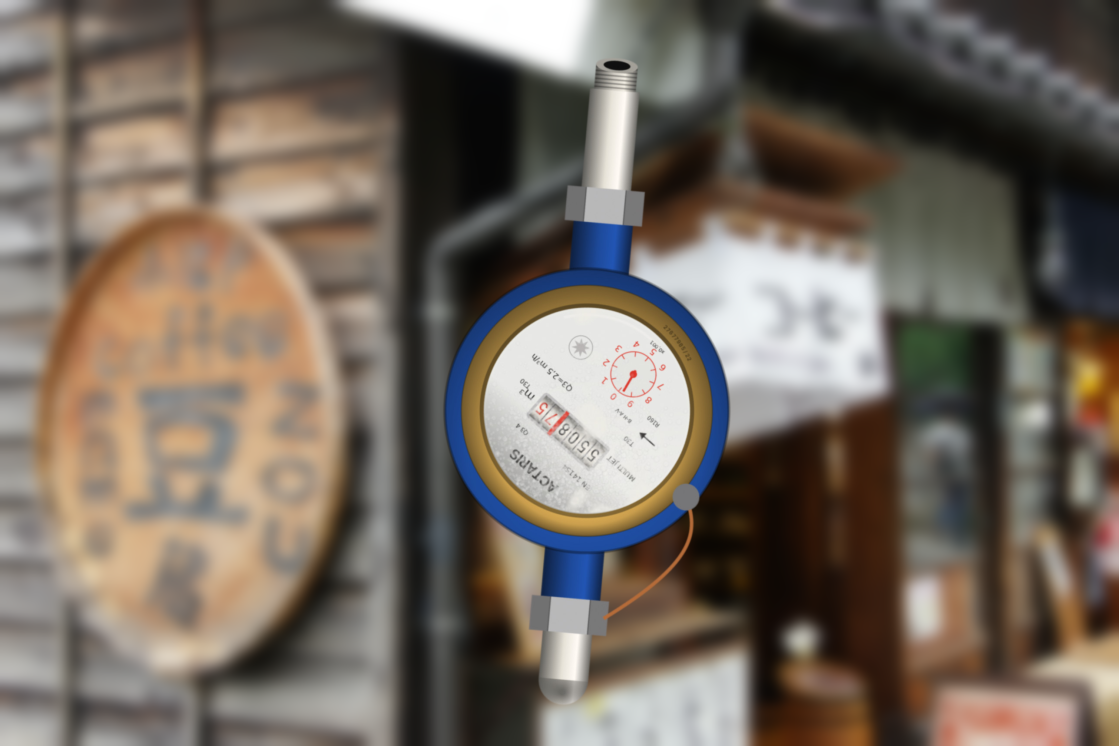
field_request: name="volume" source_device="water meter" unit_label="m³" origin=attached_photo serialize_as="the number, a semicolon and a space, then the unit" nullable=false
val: 5508.749; m³
